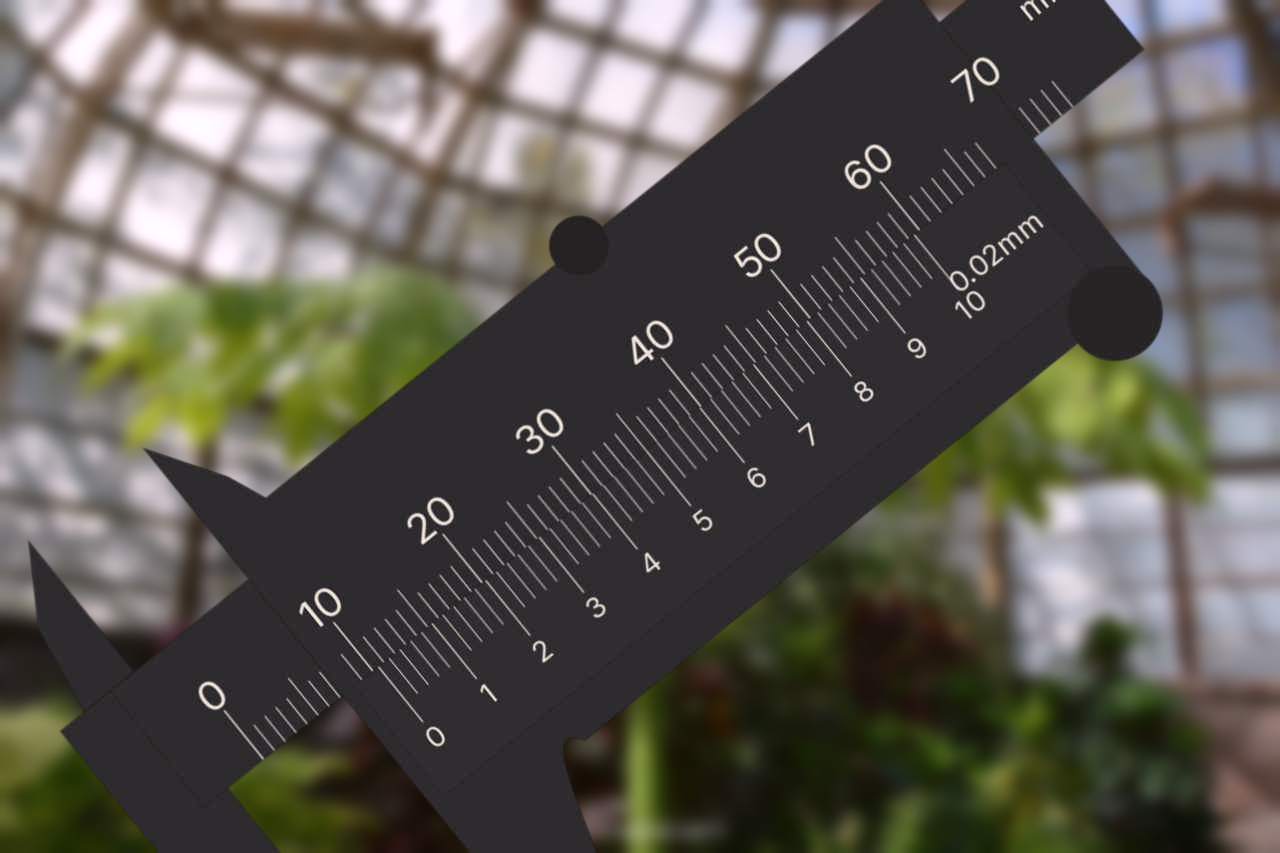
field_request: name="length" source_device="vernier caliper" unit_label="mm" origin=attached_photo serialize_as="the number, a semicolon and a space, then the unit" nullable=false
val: 10.5; mm
